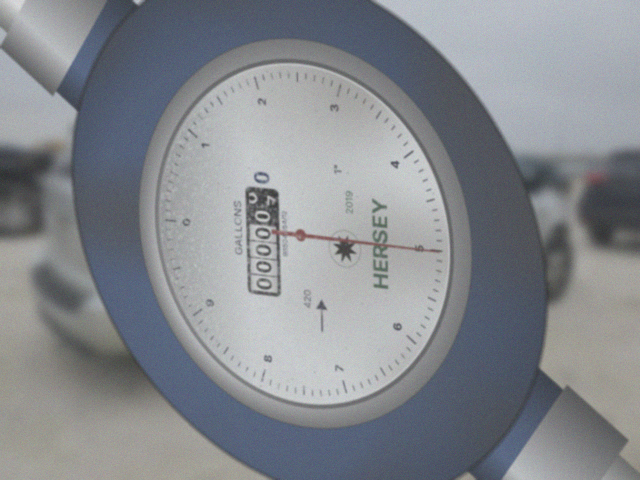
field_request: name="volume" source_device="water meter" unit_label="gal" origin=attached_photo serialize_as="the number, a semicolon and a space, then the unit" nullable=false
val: 65.0; gal
